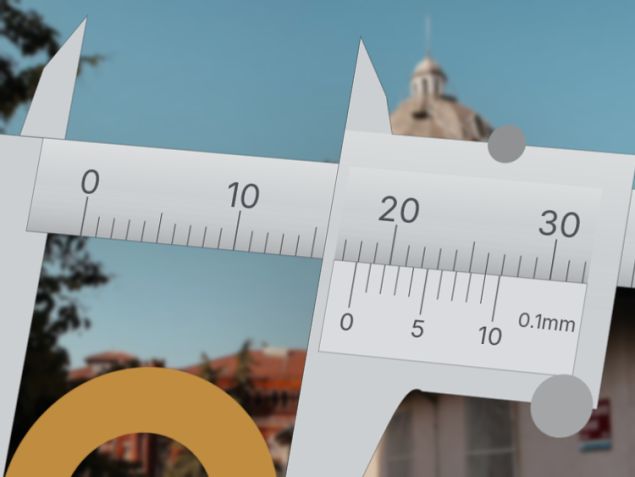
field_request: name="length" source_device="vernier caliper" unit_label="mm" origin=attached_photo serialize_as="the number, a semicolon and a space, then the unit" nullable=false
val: 17.9; mm
